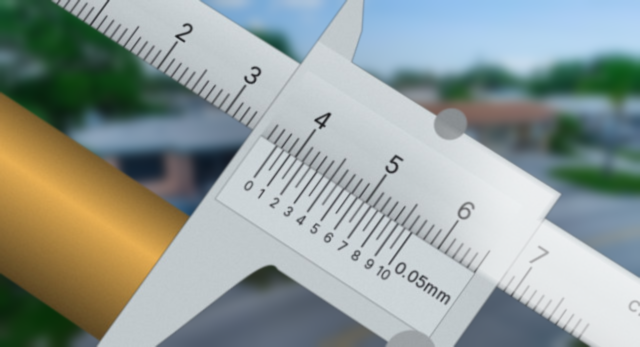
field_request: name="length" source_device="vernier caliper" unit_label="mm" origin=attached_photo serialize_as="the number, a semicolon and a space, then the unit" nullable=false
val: 37.4; mm
